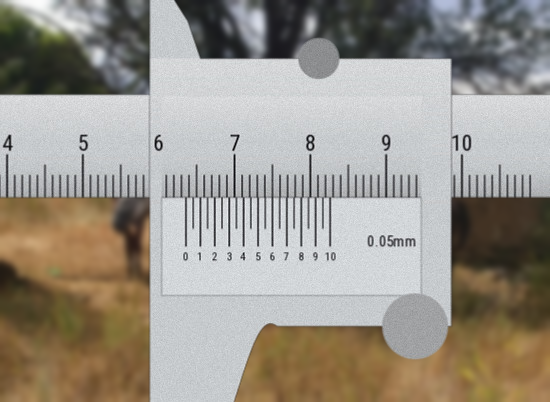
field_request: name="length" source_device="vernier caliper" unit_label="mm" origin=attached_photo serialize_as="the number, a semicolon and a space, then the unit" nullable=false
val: 63.6; mm
